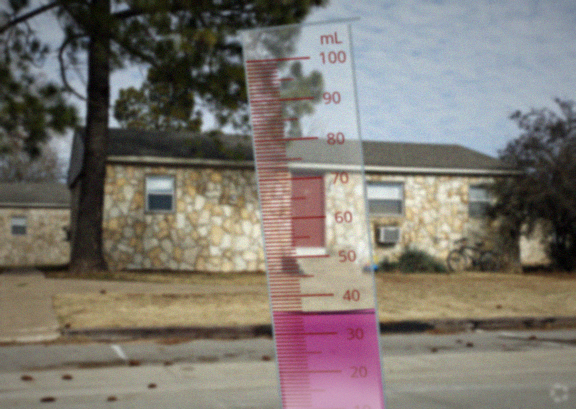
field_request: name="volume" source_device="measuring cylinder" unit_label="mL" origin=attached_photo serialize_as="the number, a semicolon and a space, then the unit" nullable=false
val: 35; mL
